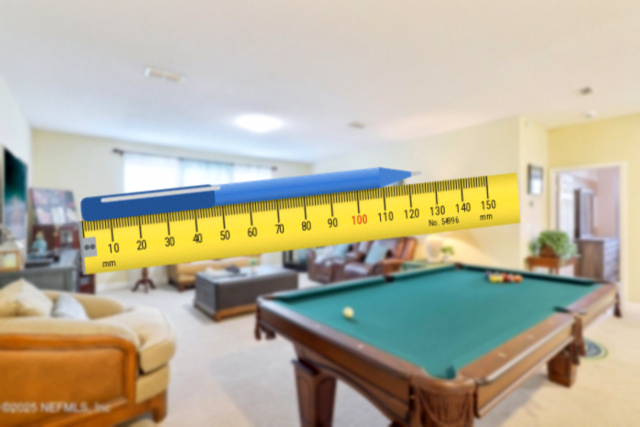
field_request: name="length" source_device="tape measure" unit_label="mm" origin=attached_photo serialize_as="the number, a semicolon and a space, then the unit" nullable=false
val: 125; mm
